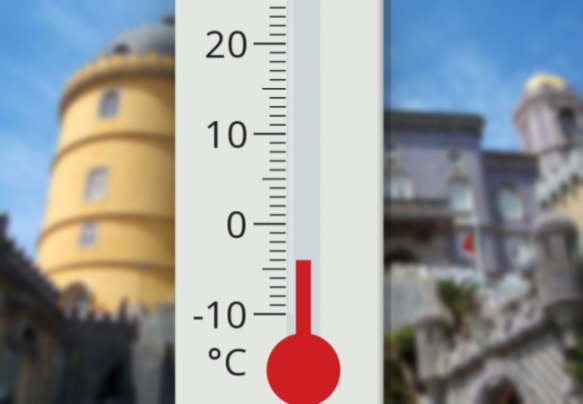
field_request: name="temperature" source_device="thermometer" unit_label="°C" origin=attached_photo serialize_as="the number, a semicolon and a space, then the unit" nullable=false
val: -4; °C
